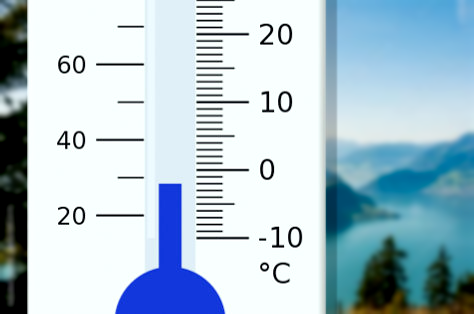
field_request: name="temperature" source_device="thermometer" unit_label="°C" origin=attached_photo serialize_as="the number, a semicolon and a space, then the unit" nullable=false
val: -2; °C
